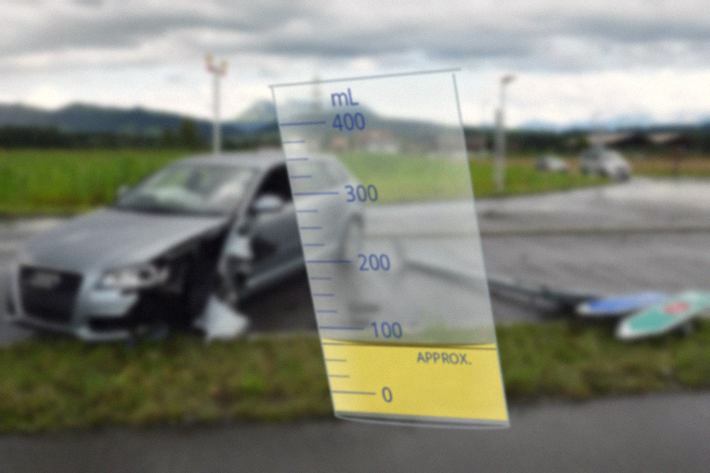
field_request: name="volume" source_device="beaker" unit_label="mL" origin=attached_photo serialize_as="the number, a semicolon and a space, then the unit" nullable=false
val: 75; mL
